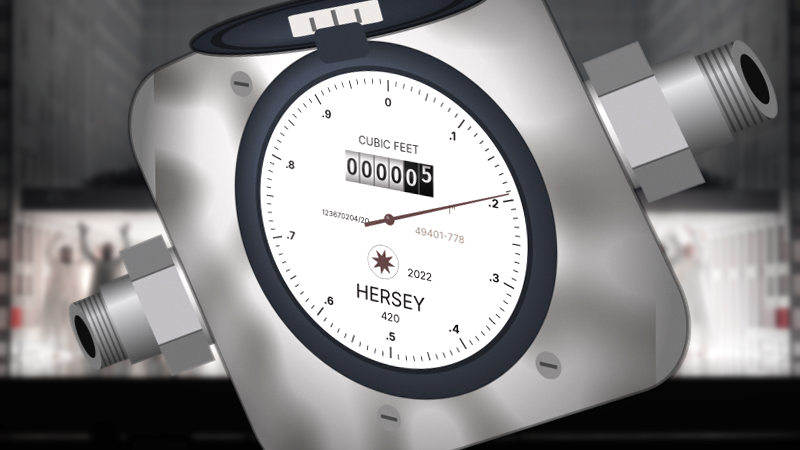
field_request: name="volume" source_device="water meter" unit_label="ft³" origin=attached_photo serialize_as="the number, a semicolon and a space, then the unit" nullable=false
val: 5.19; ft³
